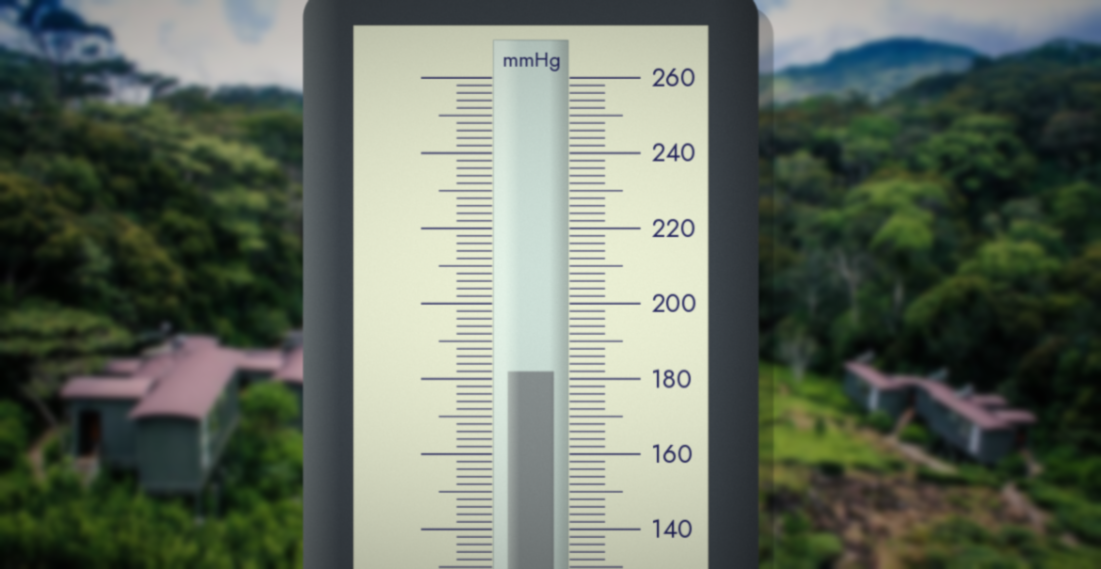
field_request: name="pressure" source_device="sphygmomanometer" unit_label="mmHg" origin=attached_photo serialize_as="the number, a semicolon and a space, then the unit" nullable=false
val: 182; mmHg
